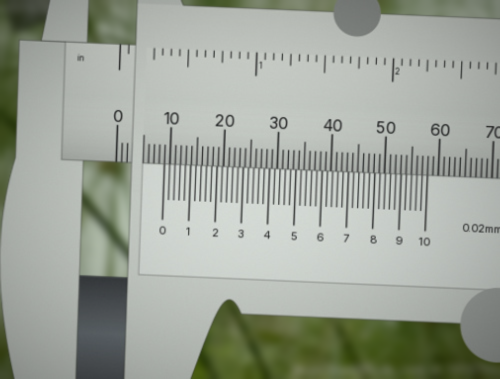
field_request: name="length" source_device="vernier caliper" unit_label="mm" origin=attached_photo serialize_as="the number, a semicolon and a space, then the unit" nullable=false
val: 9.0; mm
